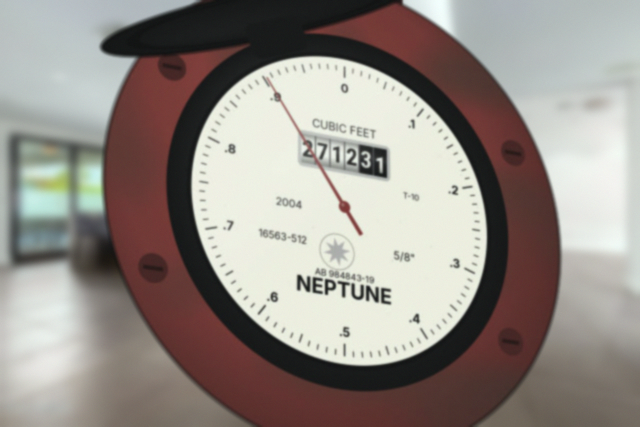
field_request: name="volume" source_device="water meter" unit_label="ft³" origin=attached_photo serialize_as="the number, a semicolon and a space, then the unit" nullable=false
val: 271230.90; ft³
